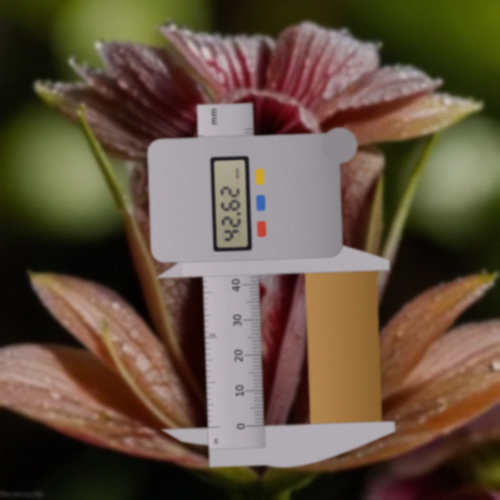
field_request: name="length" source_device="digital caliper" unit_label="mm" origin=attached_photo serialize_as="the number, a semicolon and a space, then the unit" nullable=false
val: 42.62; mm
